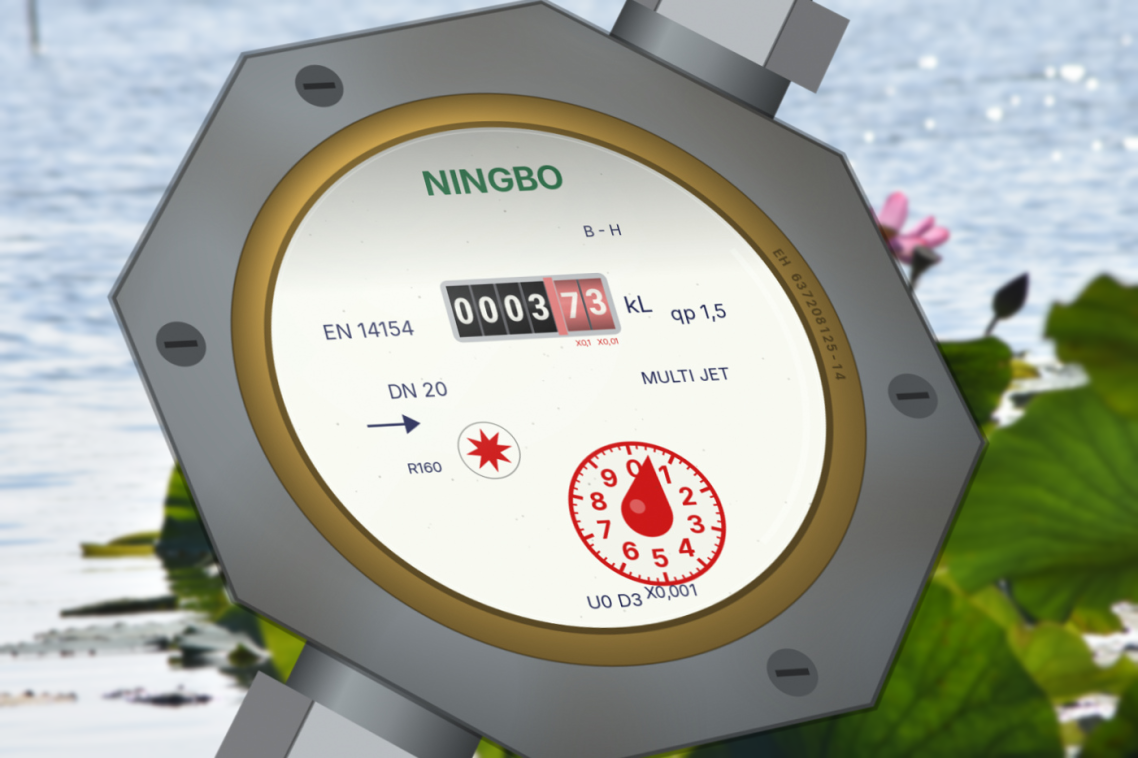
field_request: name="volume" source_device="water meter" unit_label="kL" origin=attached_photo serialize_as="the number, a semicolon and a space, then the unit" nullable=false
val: 3.730; kL
